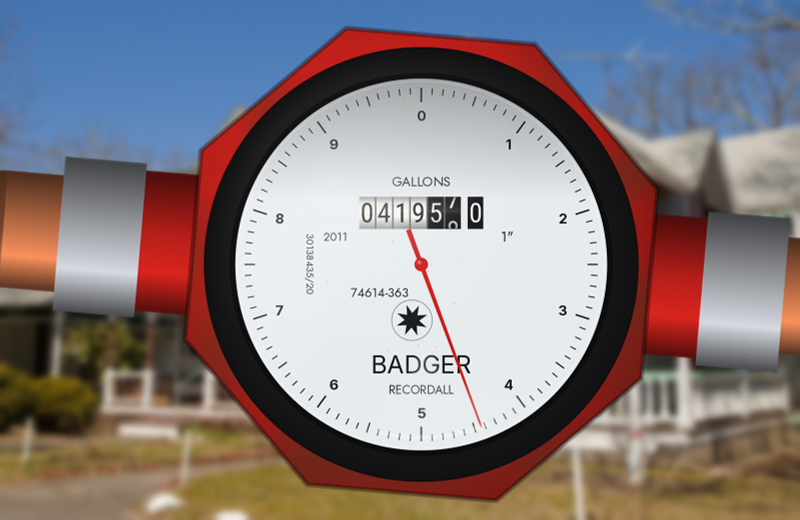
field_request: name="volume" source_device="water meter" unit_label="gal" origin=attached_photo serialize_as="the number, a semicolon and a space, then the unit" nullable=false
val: 419574.4; gal
